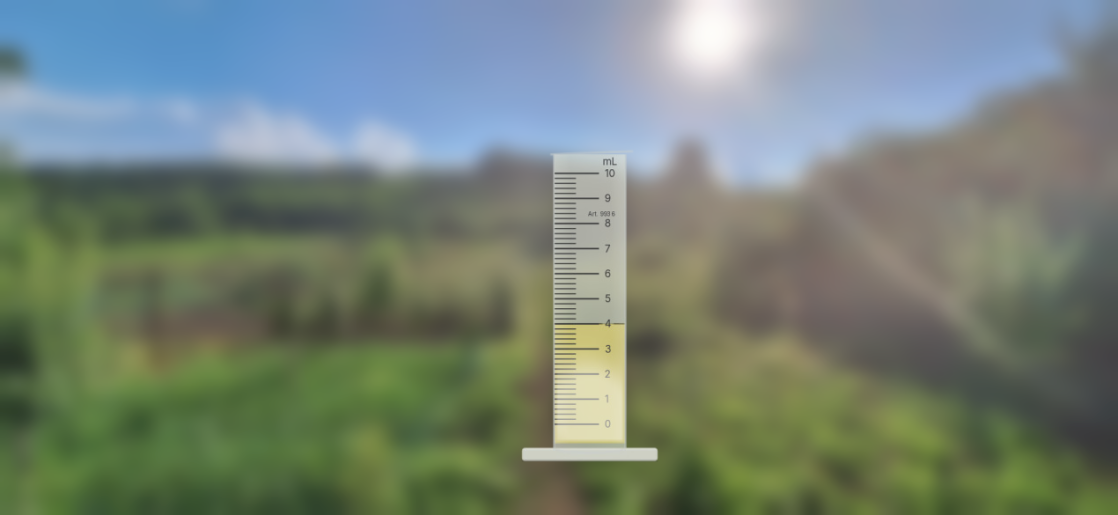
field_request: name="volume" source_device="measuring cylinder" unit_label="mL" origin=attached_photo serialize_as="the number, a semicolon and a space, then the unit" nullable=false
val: 4; mL
